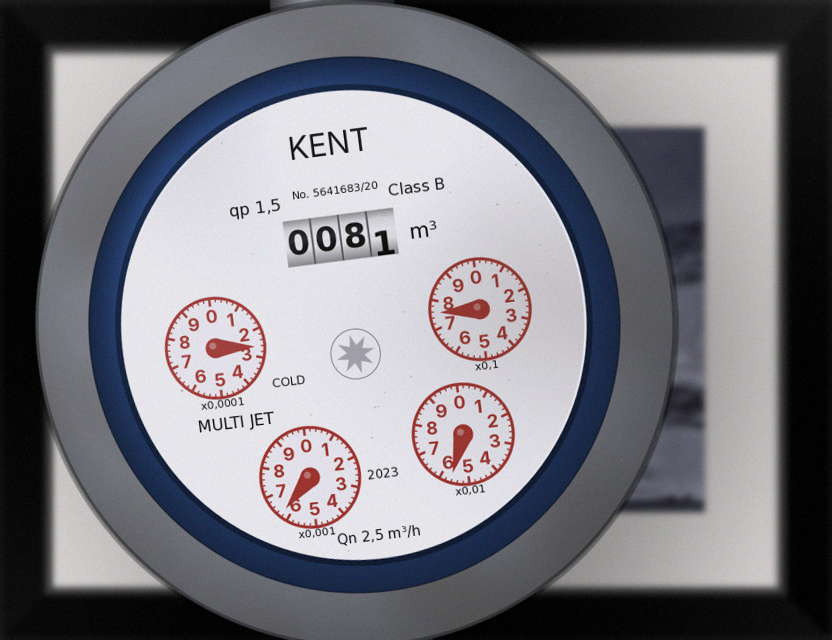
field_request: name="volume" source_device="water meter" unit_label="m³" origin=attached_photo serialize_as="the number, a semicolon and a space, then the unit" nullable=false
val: 80.7562; m³
